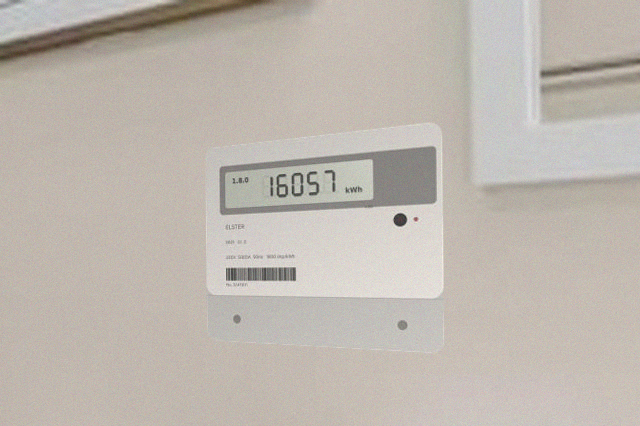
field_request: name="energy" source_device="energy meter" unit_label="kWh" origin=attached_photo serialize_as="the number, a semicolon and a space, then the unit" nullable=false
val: 16057; kWh
